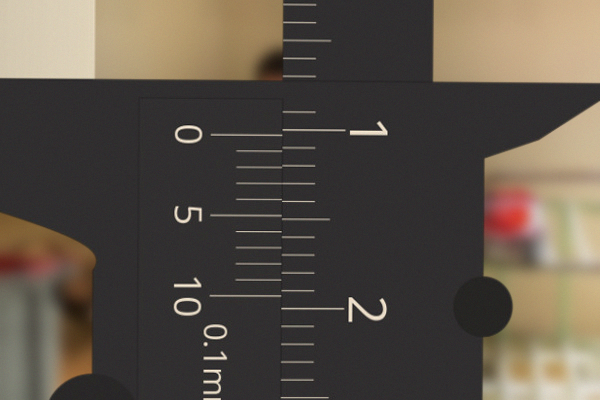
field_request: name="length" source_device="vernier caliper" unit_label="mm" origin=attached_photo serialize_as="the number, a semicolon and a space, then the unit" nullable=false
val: 10.3; mm
